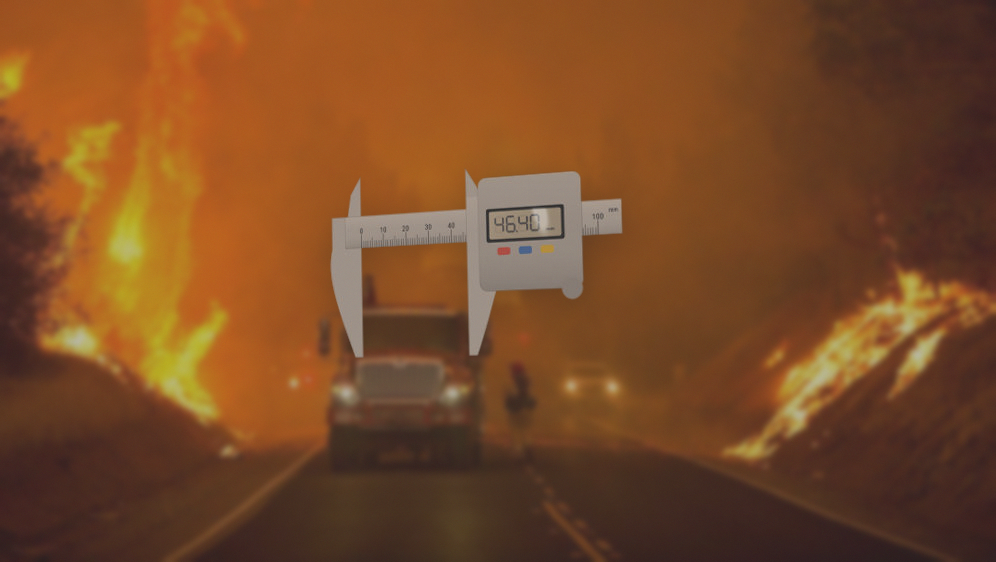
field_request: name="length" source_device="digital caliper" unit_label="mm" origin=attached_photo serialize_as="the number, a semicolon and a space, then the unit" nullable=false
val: 46.40; mm
